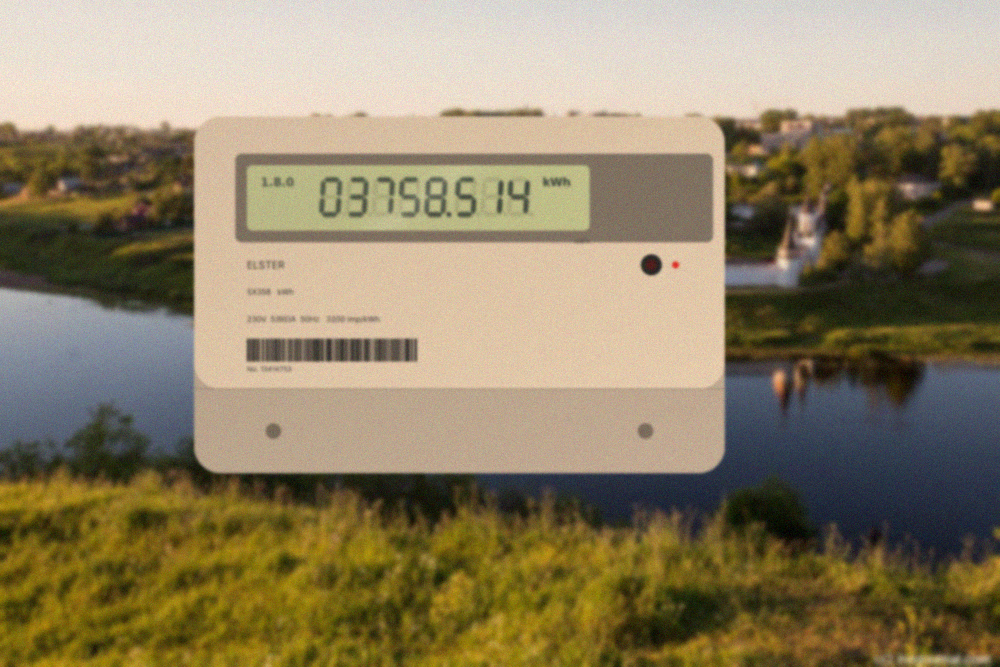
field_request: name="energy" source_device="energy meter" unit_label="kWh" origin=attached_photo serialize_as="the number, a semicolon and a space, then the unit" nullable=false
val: 3758.514; kWh
